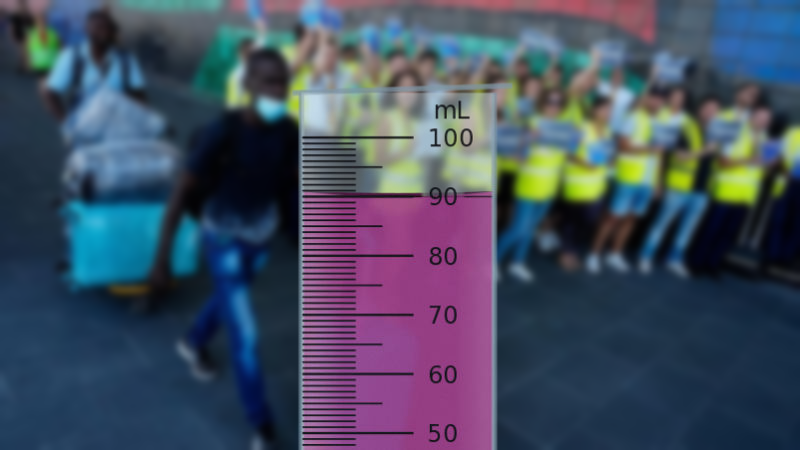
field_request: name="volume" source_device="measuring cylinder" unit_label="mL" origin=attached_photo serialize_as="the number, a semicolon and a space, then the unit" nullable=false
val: 90; mL
